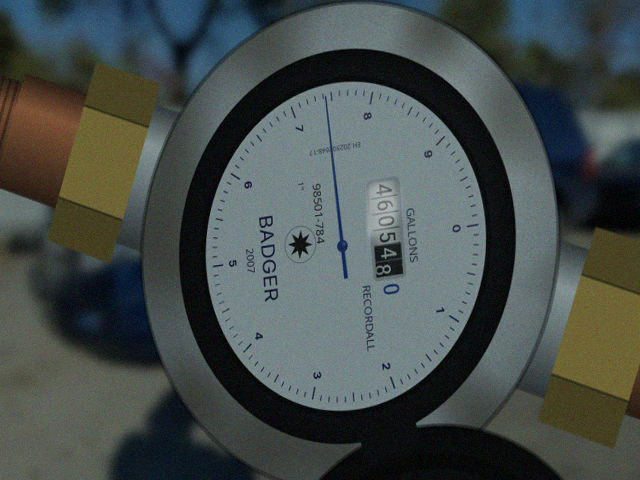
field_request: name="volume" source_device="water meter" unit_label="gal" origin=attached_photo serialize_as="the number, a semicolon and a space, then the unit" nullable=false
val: 4605477.4; gal
